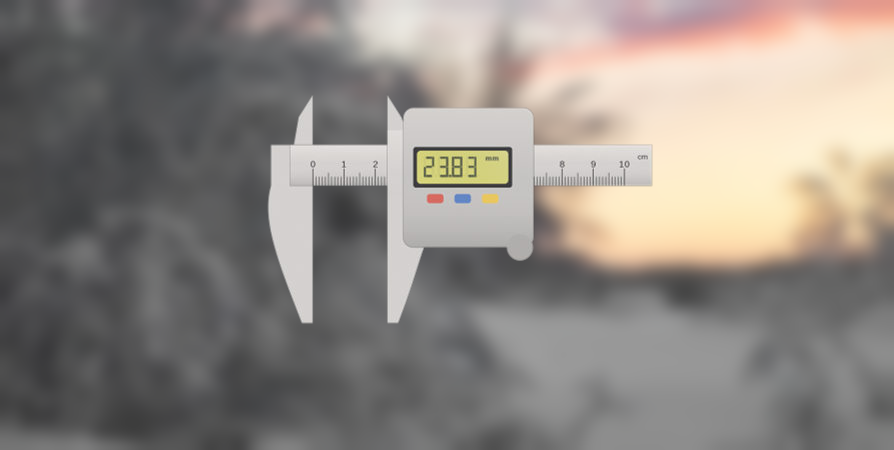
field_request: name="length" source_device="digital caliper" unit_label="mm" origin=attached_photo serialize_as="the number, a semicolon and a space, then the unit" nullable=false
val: 23.83; mm
